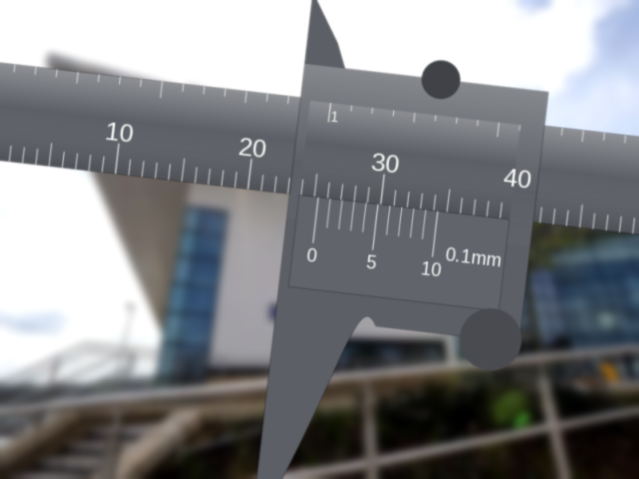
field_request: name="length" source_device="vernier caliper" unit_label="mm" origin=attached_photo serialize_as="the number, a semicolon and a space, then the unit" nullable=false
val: 25.3; mm
